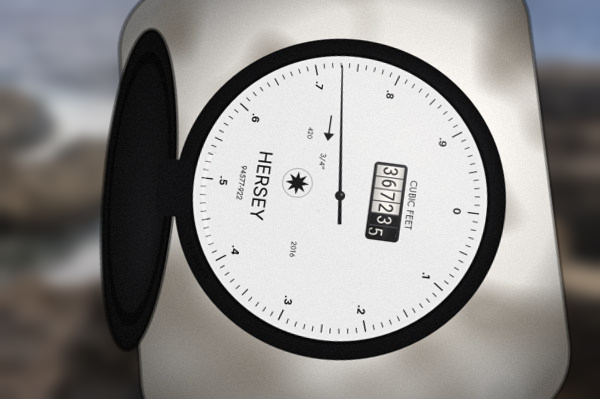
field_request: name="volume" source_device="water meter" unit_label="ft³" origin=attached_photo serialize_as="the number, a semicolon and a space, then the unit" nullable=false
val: 367234.73; ft³
